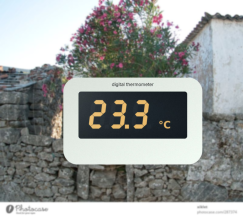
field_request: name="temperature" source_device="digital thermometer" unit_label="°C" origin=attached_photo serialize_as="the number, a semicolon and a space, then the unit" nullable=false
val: 23.3; °C
